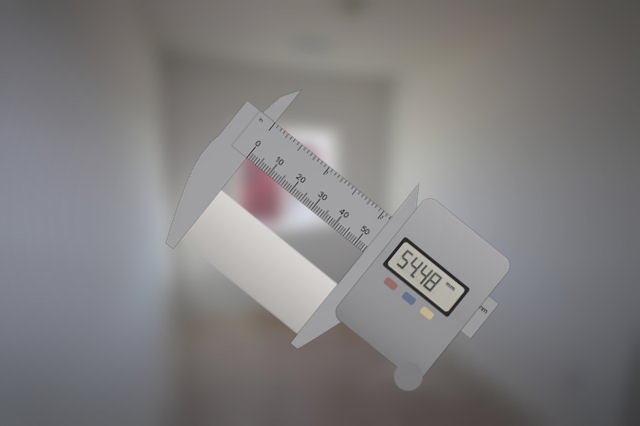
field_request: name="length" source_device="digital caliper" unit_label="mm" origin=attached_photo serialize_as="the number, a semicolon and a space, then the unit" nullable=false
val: 54.48; mm
